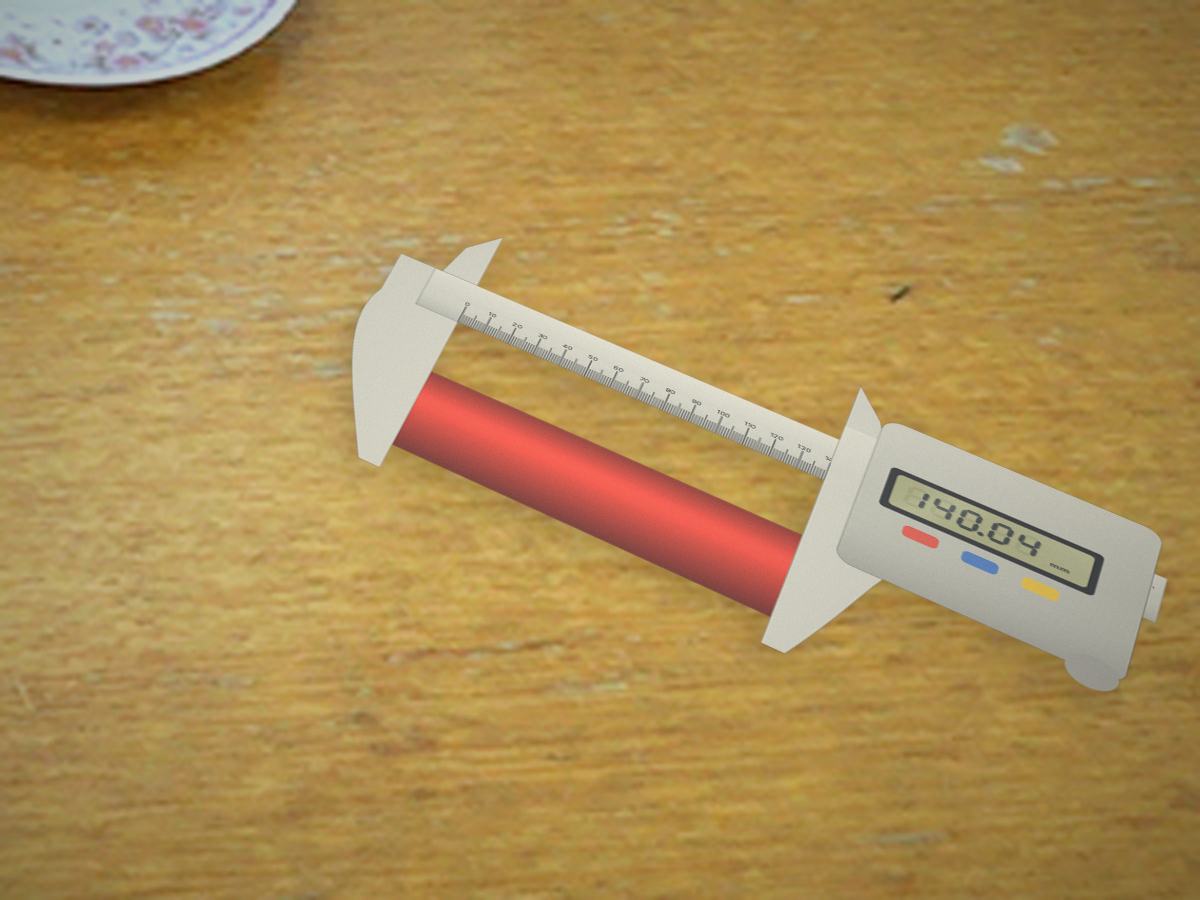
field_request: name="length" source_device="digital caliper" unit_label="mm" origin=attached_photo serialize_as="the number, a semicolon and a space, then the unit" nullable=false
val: 140.04; mm
